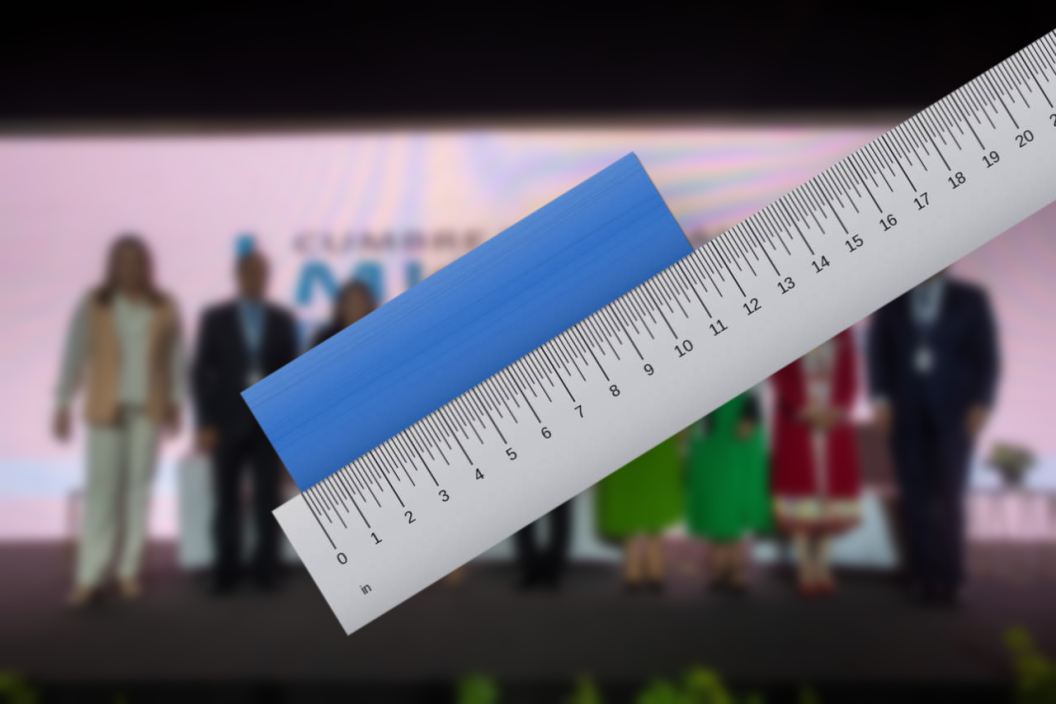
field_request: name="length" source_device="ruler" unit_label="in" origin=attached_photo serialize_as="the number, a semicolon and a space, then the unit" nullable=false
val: 11.5; in
